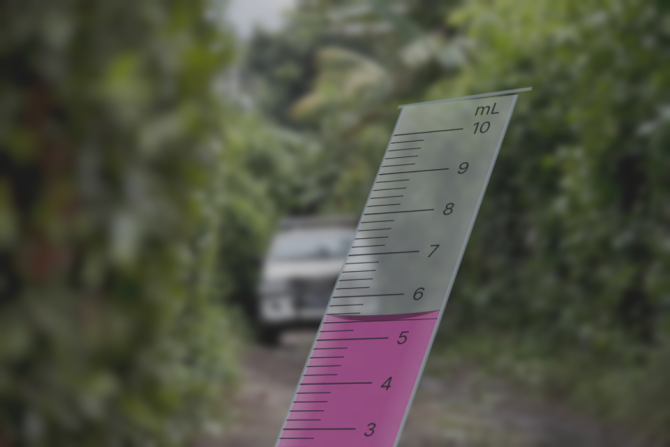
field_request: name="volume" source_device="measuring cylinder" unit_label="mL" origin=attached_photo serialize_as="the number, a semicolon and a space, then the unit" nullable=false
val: 5.4; mL
